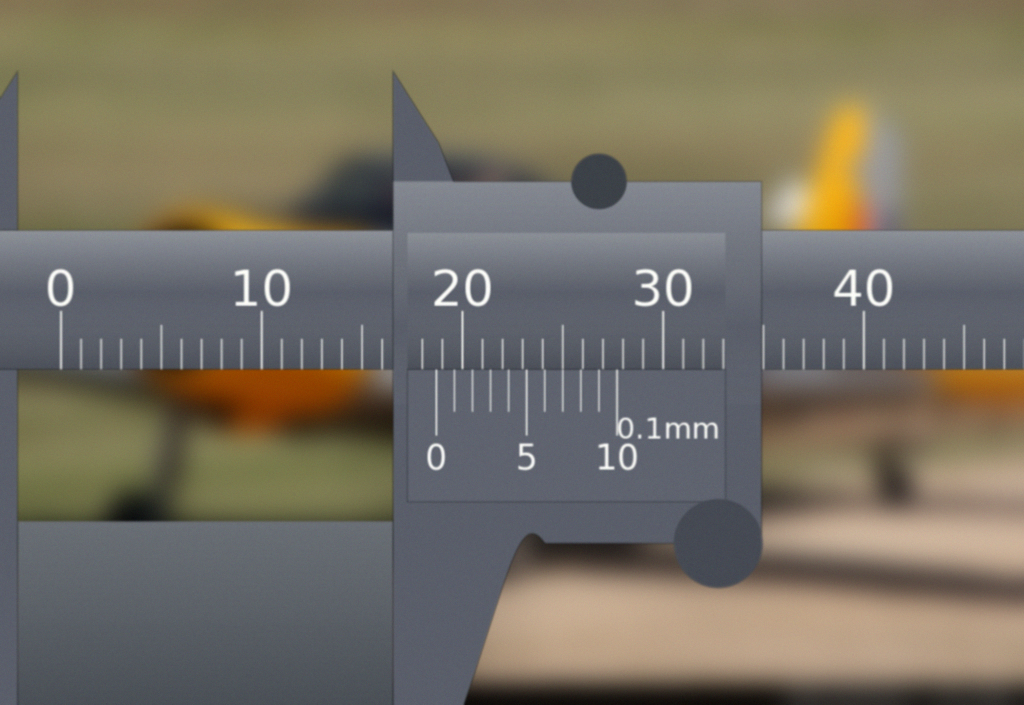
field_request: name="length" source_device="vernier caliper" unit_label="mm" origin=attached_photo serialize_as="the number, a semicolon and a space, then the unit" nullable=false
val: 18.7; mm
